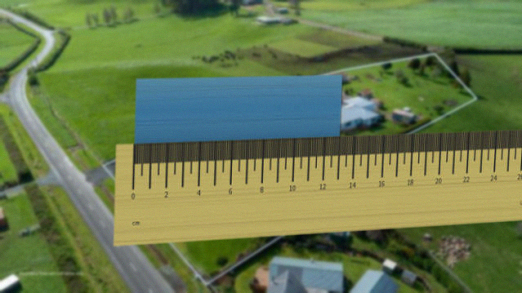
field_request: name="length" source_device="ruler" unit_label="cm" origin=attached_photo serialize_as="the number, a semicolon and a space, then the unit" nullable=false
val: 13; cm
